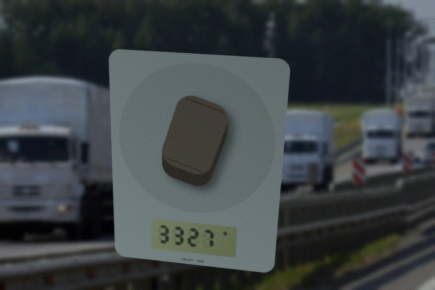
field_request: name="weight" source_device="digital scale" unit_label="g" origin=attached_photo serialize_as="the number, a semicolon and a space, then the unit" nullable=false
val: 3327; g
